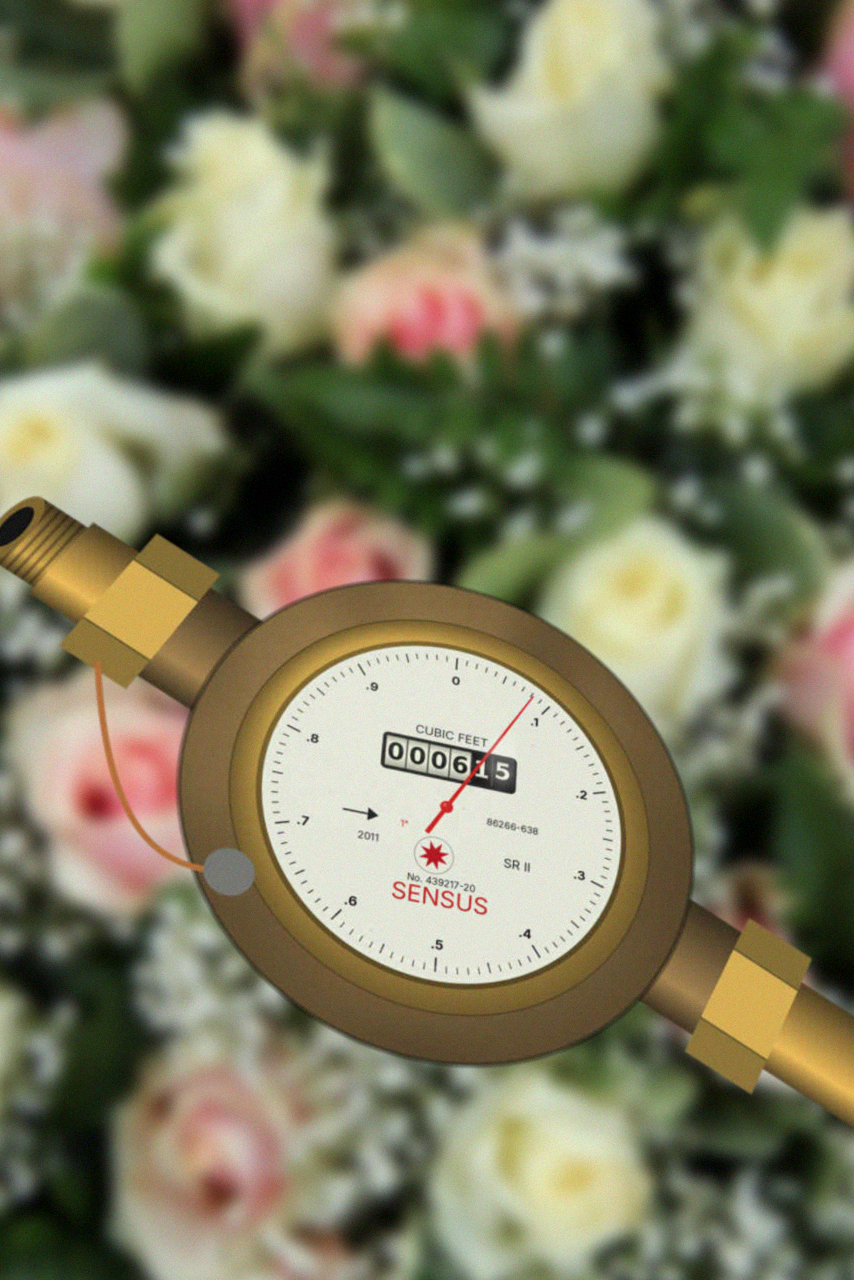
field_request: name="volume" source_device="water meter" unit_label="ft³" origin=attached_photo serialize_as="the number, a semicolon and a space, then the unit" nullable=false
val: 615.08; ft³
